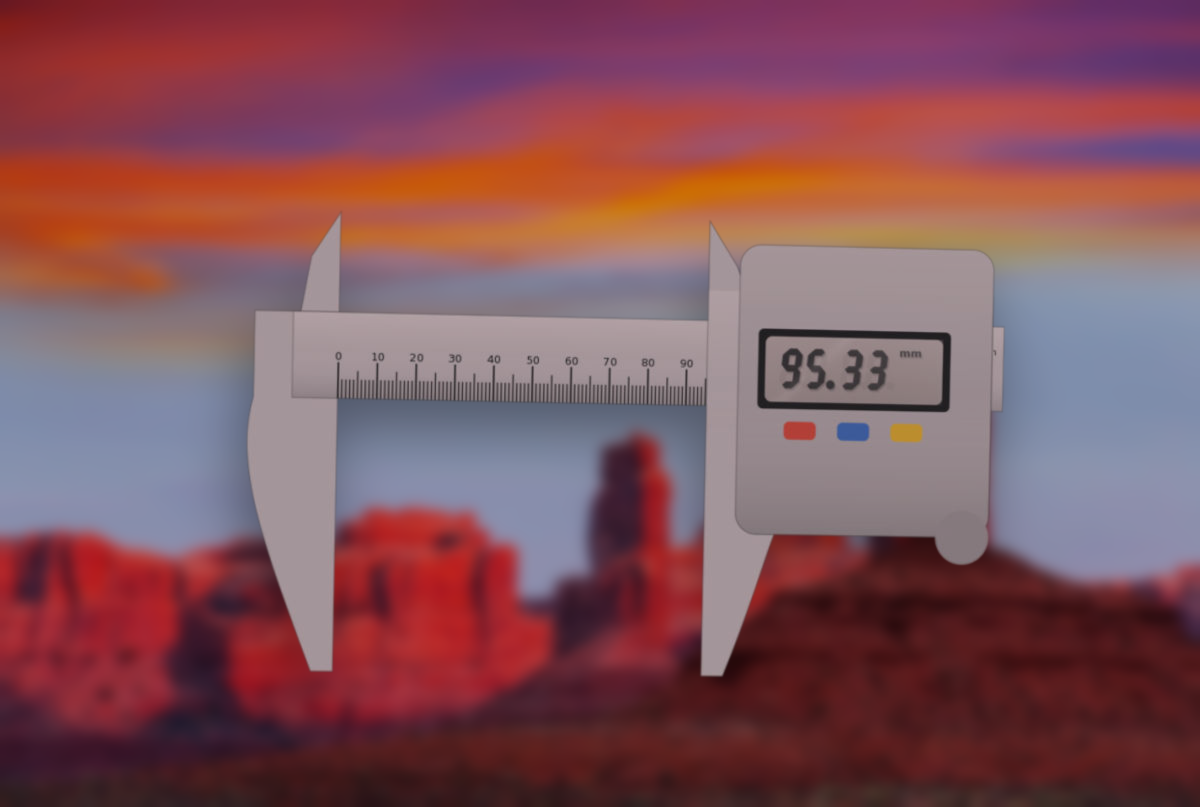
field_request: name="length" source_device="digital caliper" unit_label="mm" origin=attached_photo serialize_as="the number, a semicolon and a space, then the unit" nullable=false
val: 95.33; mm
